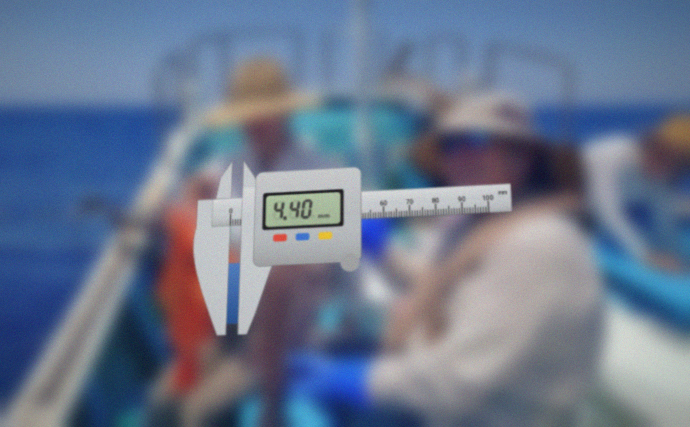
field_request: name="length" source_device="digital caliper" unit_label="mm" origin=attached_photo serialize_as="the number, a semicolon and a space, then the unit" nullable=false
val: 4.40; mm
